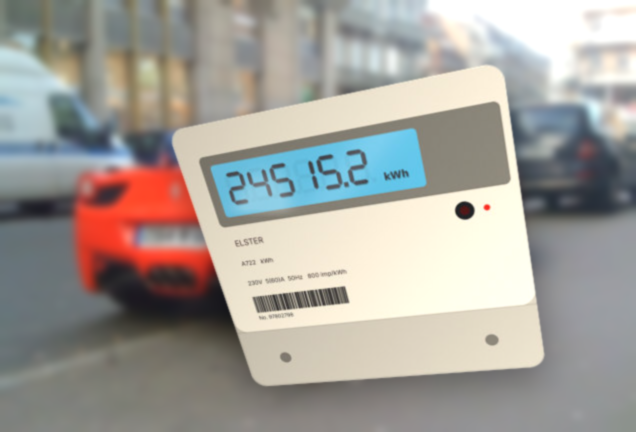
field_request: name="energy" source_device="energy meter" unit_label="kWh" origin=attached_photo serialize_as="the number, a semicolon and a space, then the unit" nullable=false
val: 24515.2; kWh
